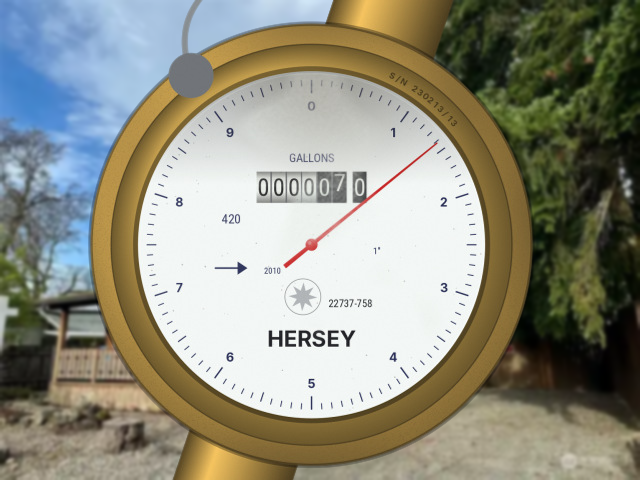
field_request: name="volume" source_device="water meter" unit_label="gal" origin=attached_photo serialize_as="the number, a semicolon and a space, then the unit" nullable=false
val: 71.4; gal
